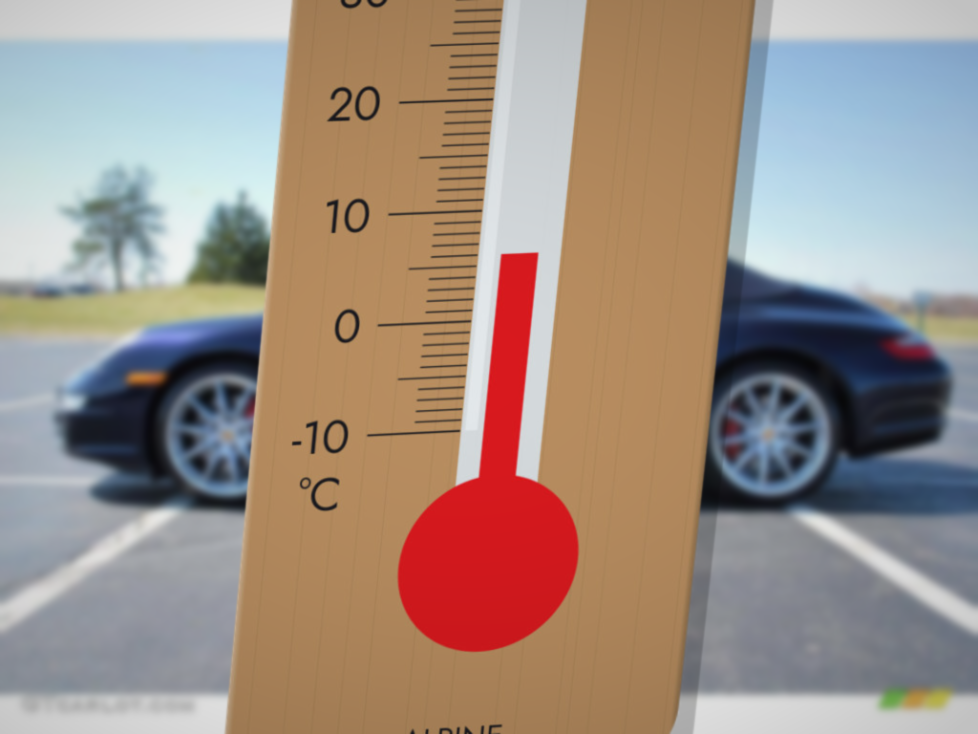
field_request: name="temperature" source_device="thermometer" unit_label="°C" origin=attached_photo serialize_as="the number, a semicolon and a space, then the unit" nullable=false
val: 6; °C
